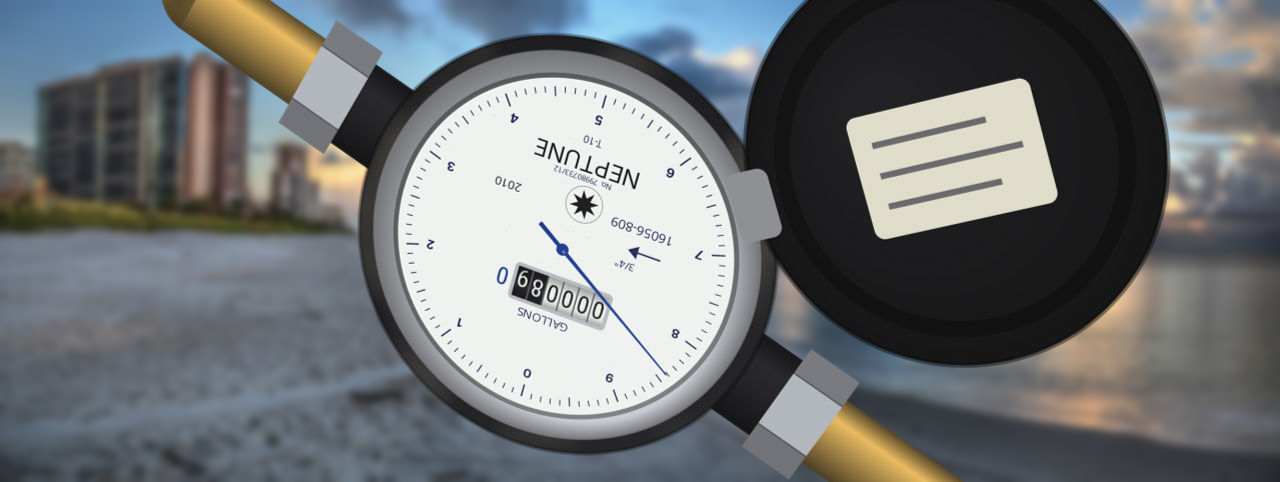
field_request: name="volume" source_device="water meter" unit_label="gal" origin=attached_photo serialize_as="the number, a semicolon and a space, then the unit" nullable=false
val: 888.4; gal
